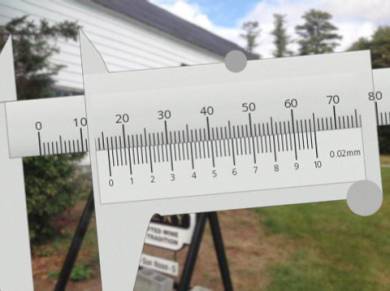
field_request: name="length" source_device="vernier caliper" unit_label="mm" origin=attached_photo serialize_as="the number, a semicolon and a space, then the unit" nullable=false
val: 16.0; mm
